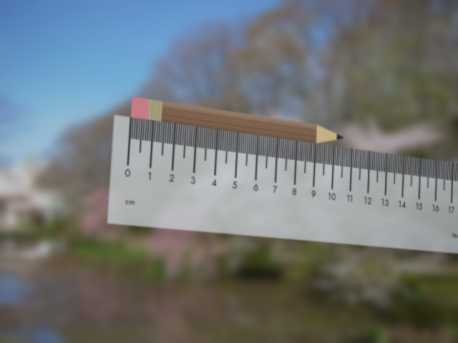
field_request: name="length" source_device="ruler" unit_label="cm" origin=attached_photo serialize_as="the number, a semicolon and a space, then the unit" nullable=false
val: 10.5; cm
